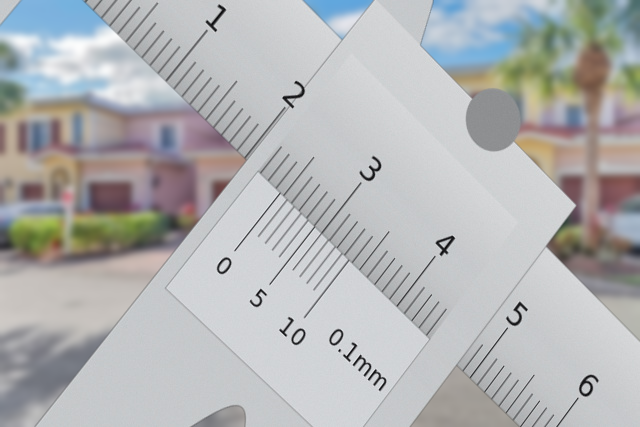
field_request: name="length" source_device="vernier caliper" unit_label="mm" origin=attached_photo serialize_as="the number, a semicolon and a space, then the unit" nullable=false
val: 24.6; mm
